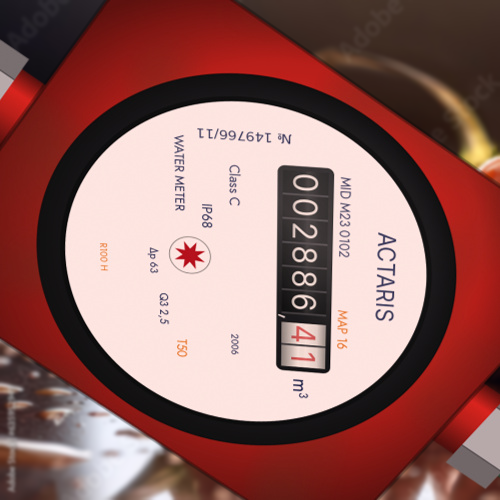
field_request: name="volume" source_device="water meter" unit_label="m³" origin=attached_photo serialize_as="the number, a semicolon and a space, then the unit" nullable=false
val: 2886.41; m³
